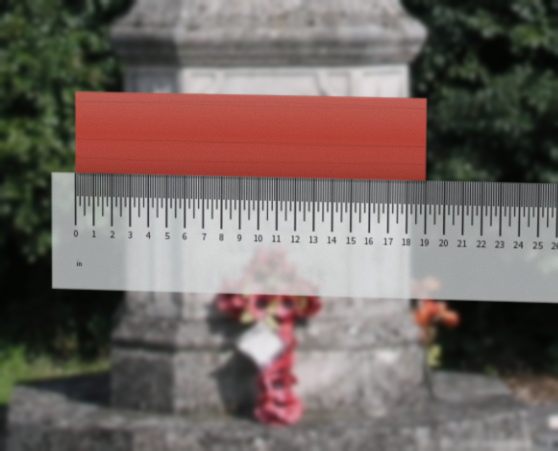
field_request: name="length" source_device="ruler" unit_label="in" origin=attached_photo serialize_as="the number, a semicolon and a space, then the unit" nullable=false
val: 19; in
